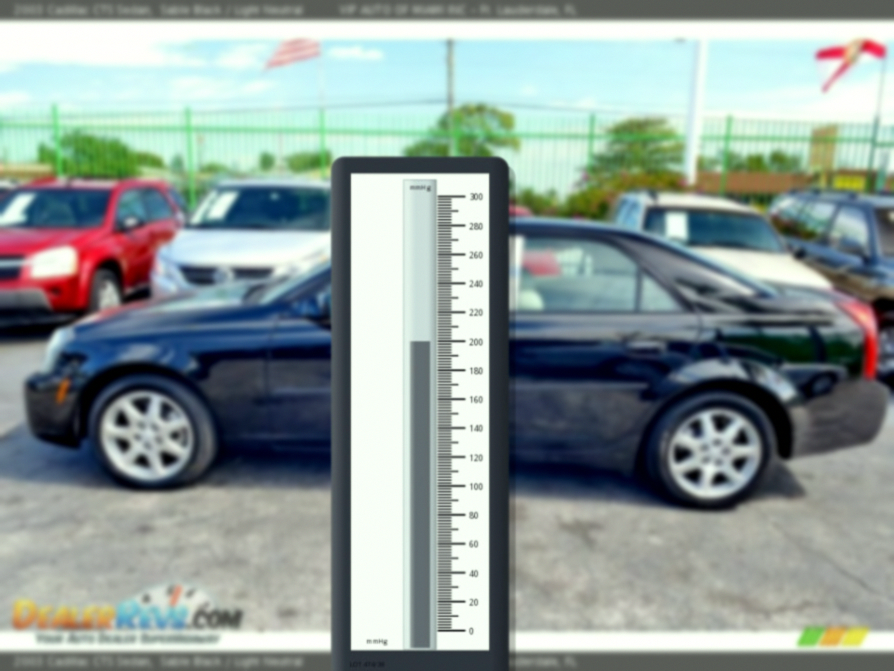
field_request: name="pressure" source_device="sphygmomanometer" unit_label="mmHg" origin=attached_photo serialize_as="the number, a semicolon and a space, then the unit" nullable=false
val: 200; mmHg
